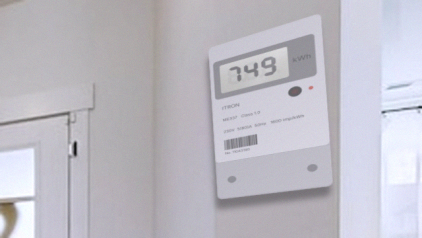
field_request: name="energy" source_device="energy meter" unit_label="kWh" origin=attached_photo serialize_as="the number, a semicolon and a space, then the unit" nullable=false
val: 749; kWh
